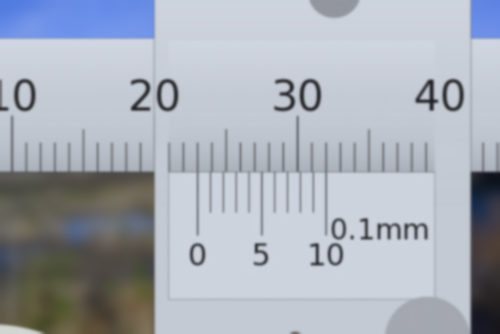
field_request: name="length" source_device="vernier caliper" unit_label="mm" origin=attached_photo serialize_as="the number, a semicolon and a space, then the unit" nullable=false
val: 23.0; mm
